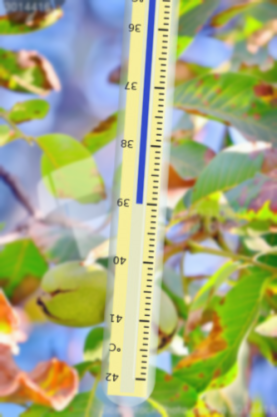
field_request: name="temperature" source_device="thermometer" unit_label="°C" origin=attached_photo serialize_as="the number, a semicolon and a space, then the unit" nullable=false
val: 39; °C
